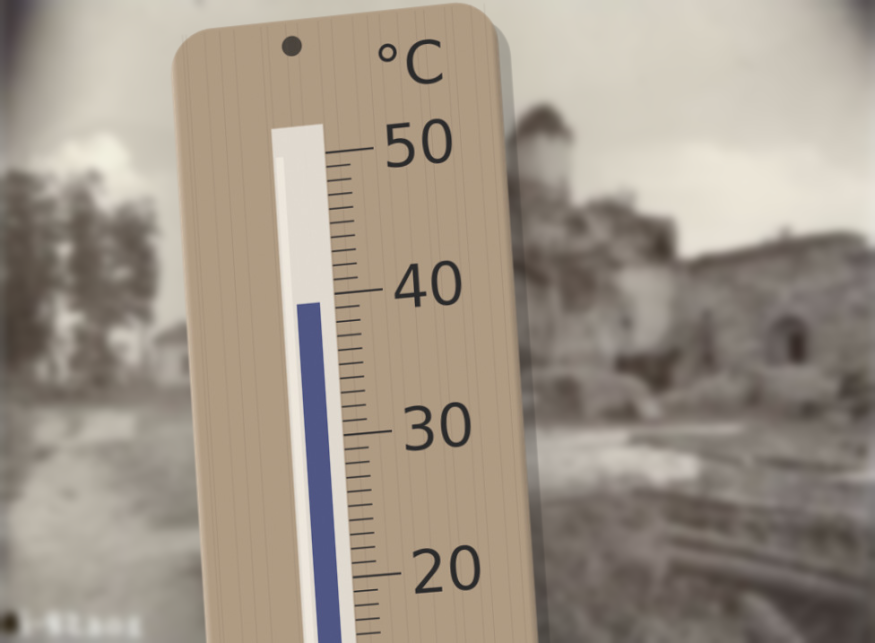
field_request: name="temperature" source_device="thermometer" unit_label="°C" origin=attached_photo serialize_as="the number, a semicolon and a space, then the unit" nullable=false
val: 39.5; °C
